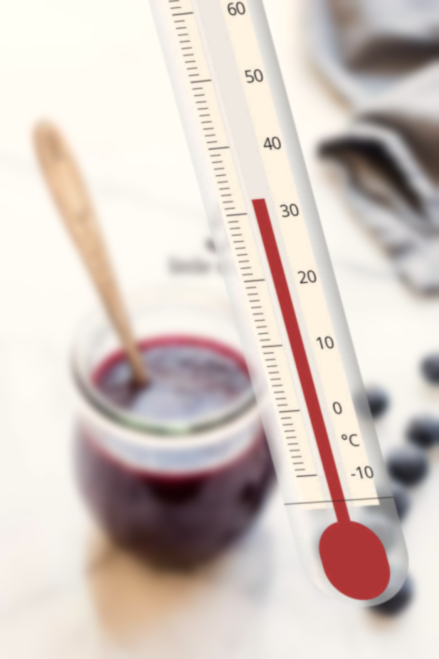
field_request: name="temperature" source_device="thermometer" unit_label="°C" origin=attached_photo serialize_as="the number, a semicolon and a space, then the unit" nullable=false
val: 32; °C
